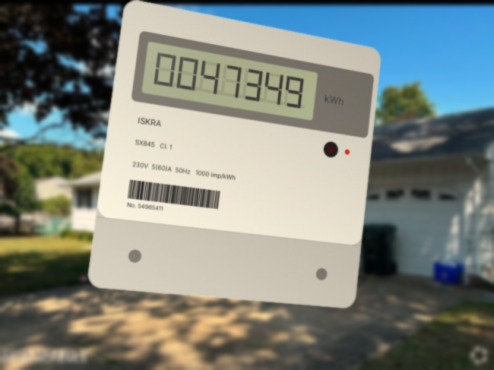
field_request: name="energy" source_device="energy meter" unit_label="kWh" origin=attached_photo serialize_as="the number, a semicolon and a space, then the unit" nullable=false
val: 47349; kWh
